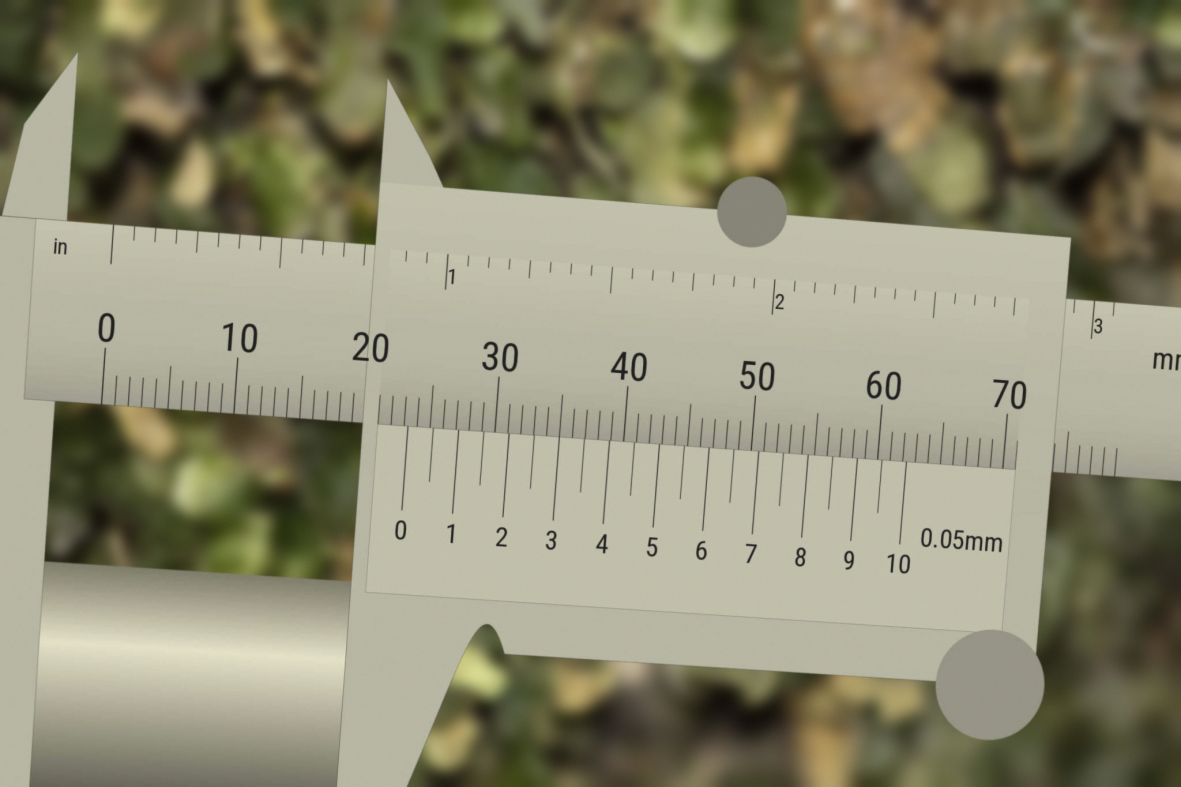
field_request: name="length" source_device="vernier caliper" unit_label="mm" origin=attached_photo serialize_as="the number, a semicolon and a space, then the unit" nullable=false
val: 23.3; mm
